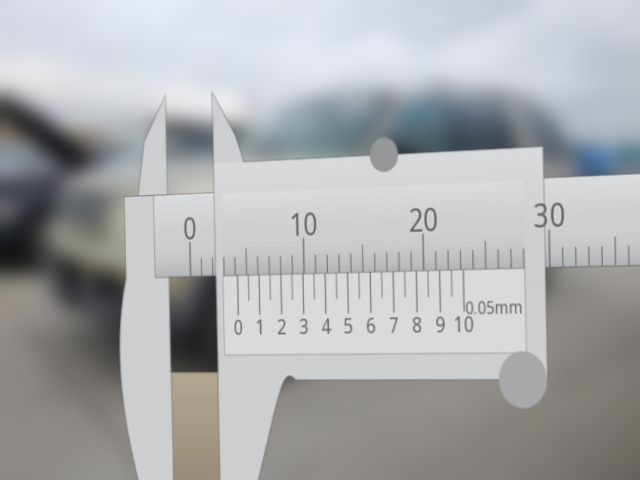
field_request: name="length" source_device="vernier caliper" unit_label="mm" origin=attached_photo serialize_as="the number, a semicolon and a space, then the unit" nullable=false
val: 4.2; mm
